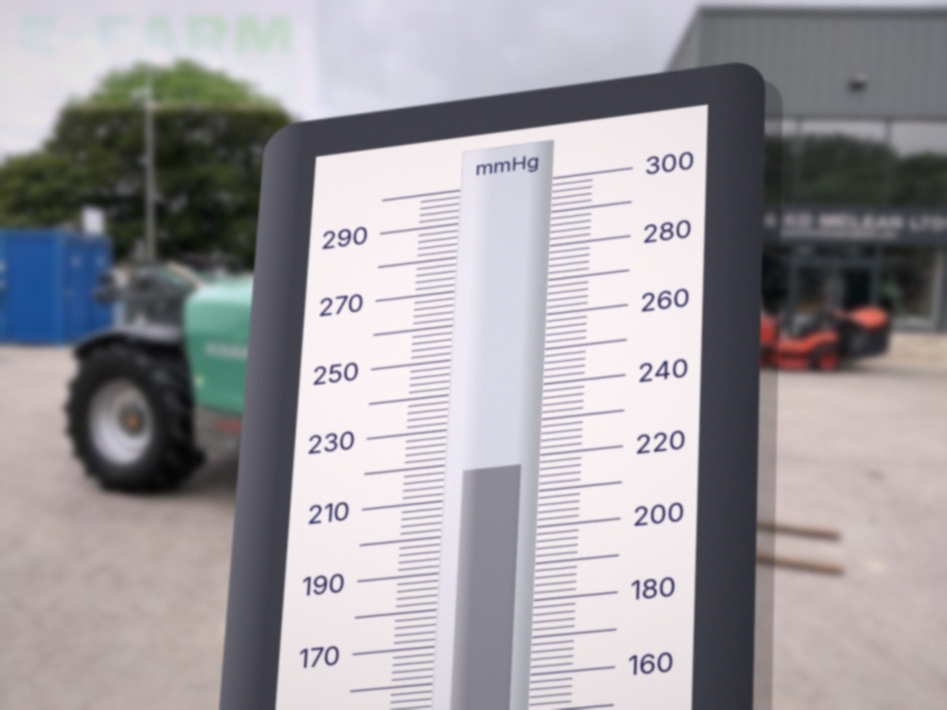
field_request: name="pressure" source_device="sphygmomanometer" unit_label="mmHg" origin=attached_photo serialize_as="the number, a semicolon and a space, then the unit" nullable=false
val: 218; mmHg
